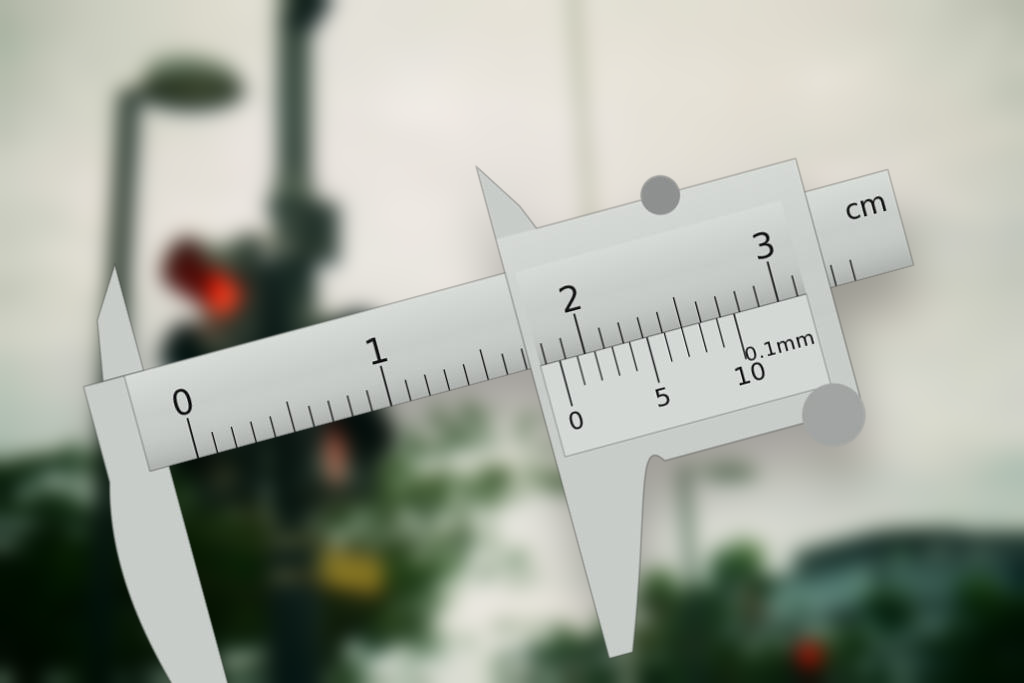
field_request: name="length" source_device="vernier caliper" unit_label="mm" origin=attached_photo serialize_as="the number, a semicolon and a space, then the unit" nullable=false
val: 18.7; mm
